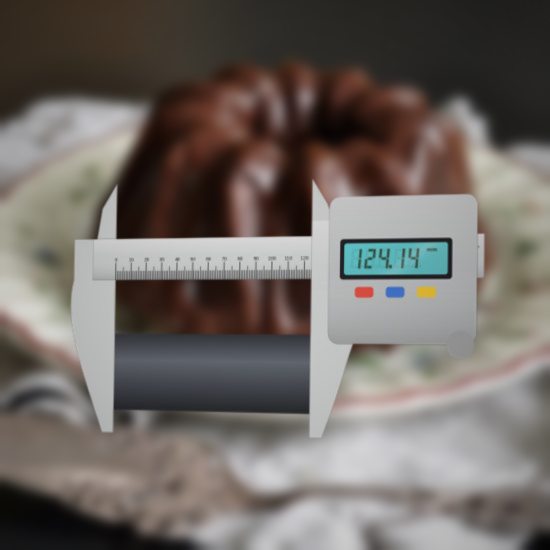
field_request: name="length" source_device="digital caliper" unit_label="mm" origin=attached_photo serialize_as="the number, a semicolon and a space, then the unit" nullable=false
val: 124.14; mm
